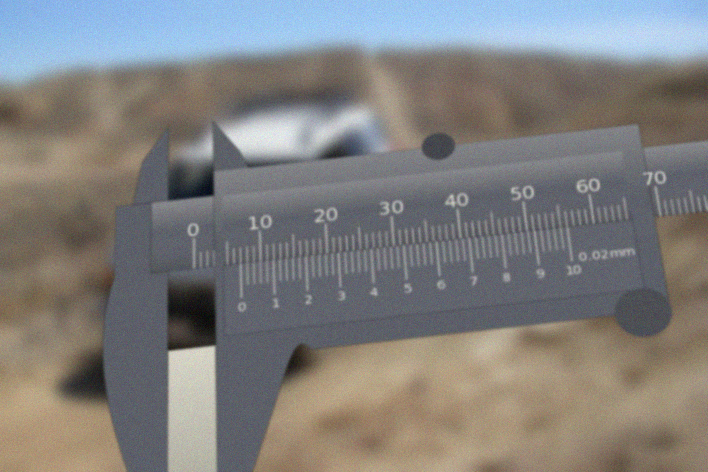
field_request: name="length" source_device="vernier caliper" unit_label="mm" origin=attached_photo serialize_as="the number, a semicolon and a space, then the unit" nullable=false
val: 7.0; mm
